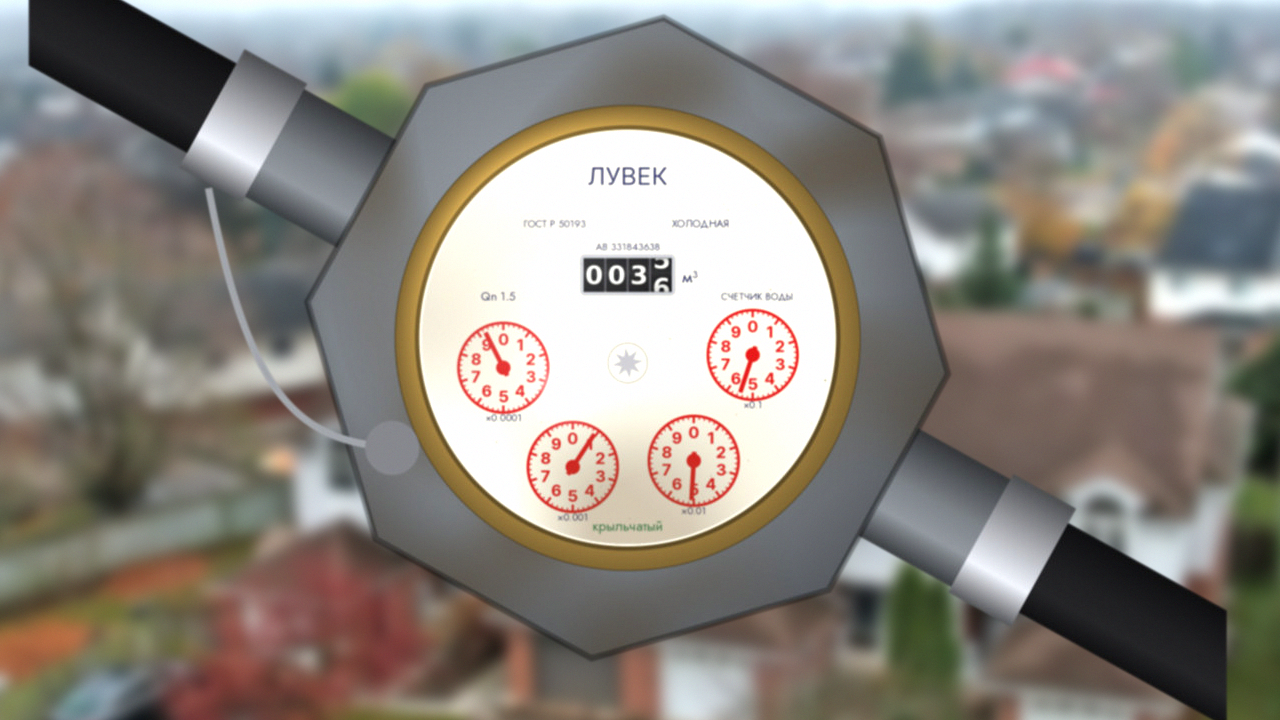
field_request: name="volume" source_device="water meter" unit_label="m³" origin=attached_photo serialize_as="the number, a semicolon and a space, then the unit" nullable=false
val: 35.5509; m³
